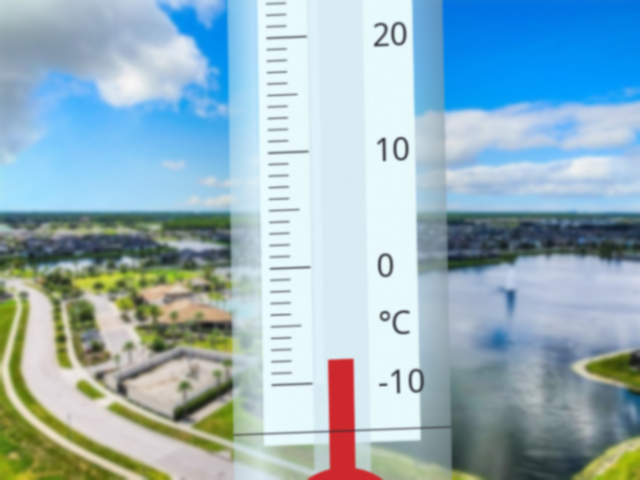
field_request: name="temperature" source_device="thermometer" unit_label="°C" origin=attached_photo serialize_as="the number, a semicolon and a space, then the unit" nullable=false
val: -8; °C
